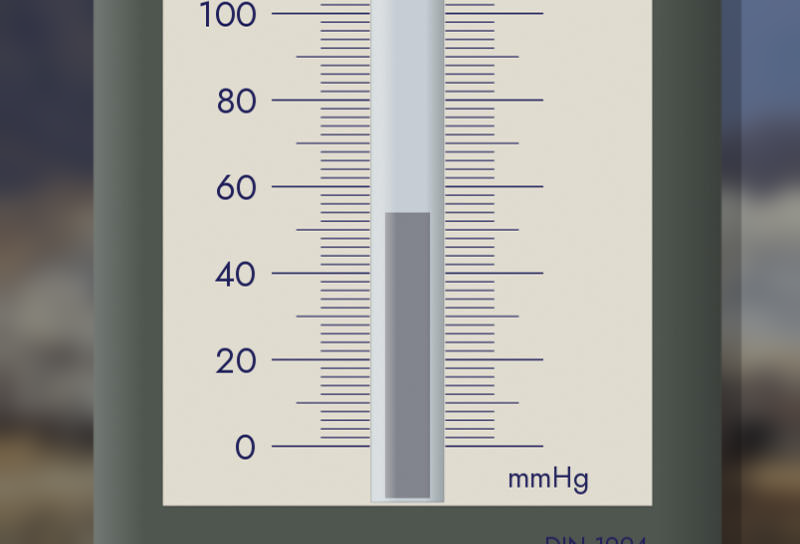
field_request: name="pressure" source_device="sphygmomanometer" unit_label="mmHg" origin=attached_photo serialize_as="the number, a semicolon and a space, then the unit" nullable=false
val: 54; mmHg
